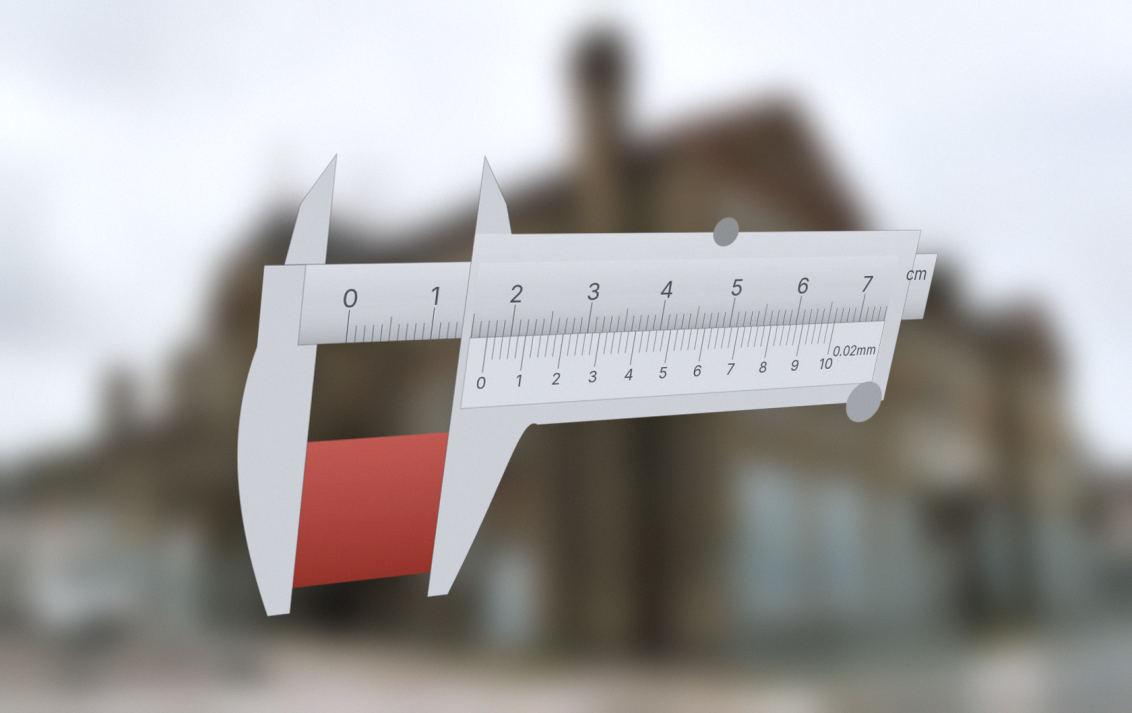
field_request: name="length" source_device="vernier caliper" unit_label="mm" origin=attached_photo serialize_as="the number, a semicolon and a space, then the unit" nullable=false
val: 17.0; mm
